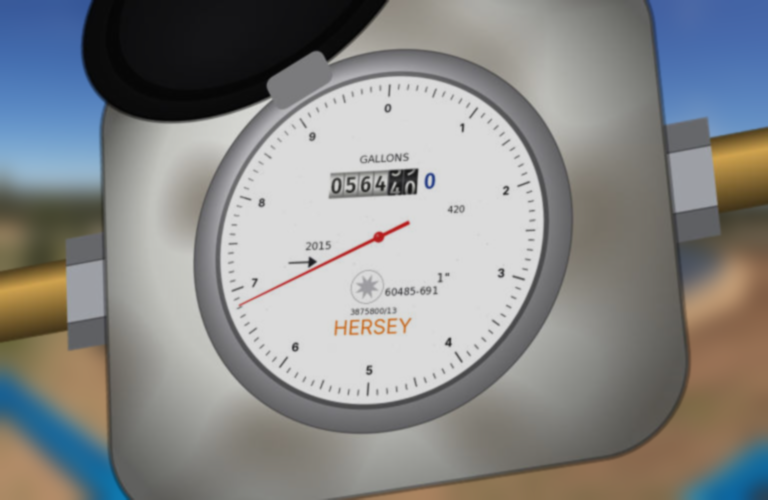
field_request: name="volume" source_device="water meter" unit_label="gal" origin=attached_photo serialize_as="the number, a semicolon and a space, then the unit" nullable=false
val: 564396.8; gal
